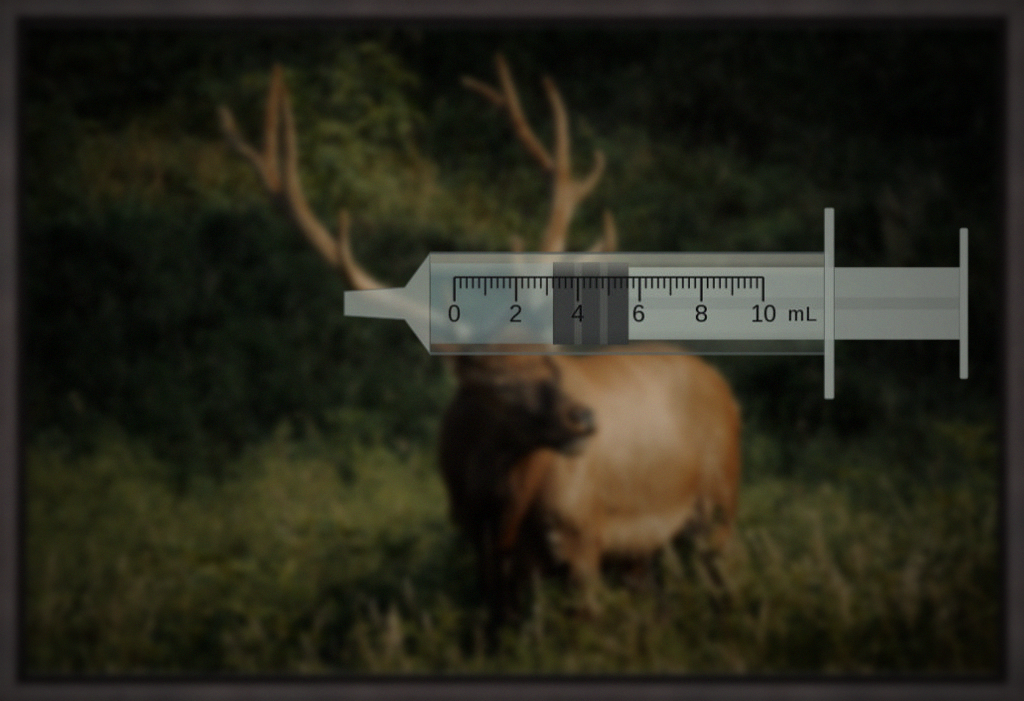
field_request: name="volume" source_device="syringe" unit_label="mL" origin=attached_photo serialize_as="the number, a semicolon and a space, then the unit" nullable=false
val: 3.2; mL
